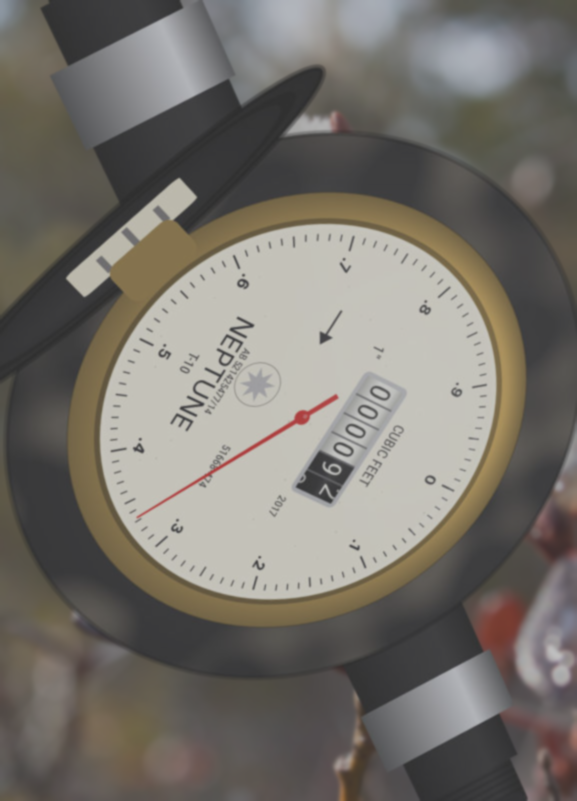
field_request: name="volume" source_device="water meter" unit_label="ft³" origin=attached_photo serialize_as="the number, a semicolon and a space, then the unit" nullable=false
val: 92.33; ft³
